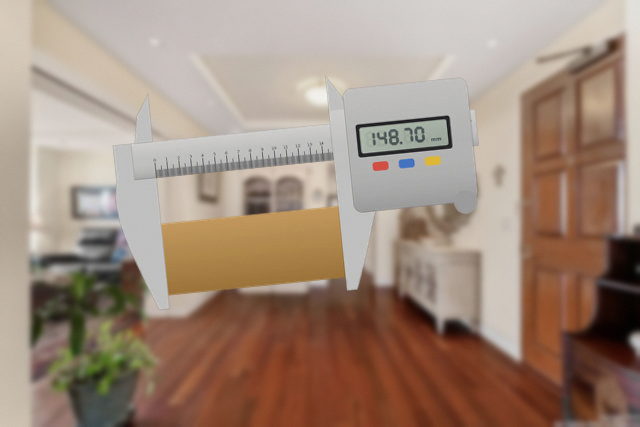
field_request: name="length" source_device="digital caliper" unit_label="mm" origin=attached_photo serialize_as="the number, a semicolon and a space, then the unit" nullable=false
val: 148.70; mm
